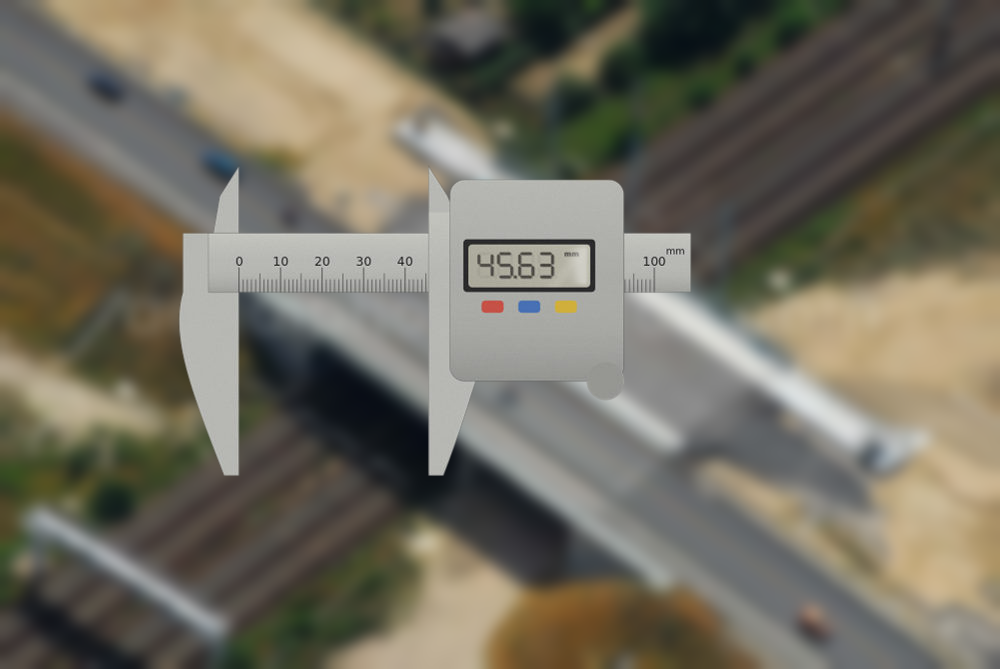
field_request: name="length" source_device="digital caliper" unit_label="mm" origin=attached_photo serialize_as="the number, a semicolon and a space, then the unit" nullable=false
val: 45.63; mm
